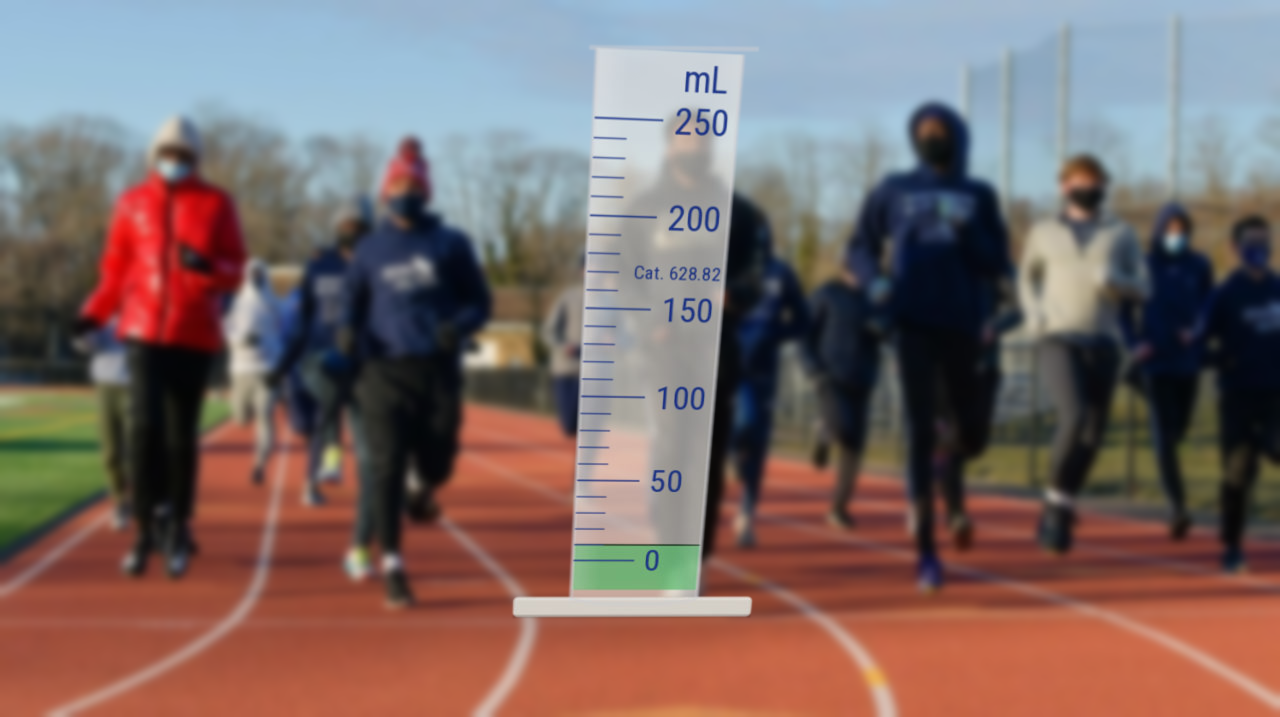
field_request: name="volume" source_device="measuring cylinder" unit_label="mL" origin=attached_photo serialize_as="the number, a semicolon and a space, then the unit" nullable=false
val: 10; mL
